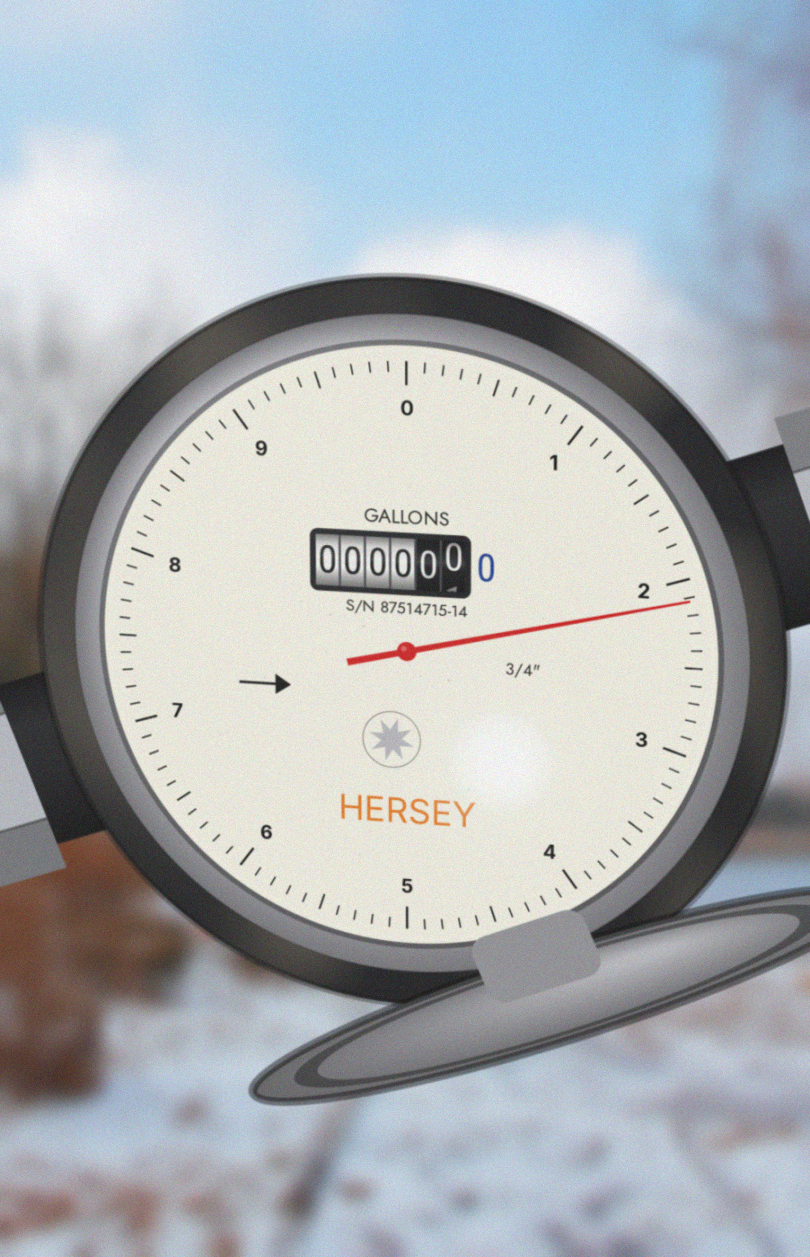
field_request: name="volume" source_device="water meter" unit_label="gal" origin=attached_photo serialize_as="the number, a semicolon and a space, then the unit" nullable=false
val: 2.1; gal
